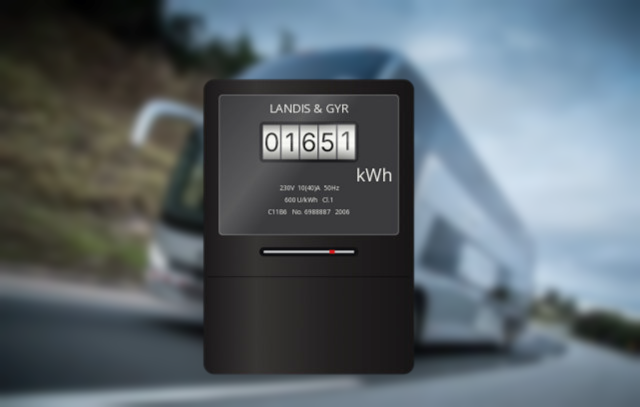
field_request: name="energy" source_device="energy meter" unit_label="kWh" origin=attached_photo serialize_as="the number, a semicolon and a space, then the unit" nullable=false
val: 1651; kWh
